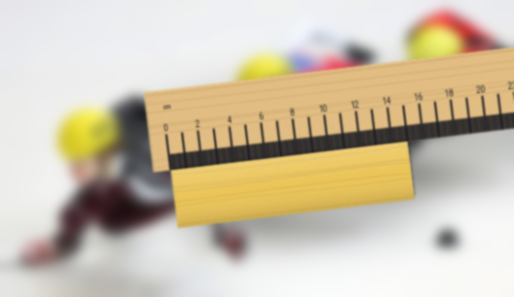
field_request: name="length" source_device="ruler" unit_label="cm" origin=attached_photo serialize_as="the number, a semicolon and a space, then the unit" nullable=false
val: 15; cm
